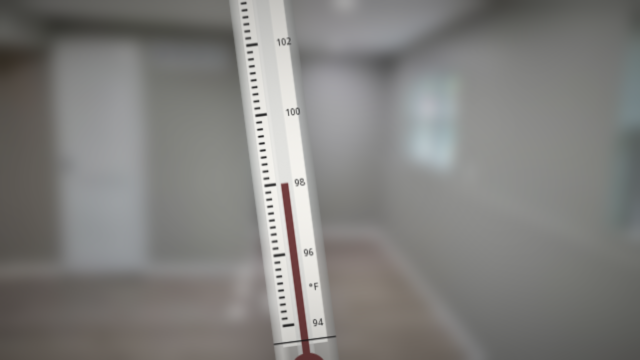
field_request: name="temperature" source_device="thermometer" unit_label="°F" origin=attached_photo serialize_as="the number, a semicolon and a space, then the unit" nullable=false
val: 98; °F
